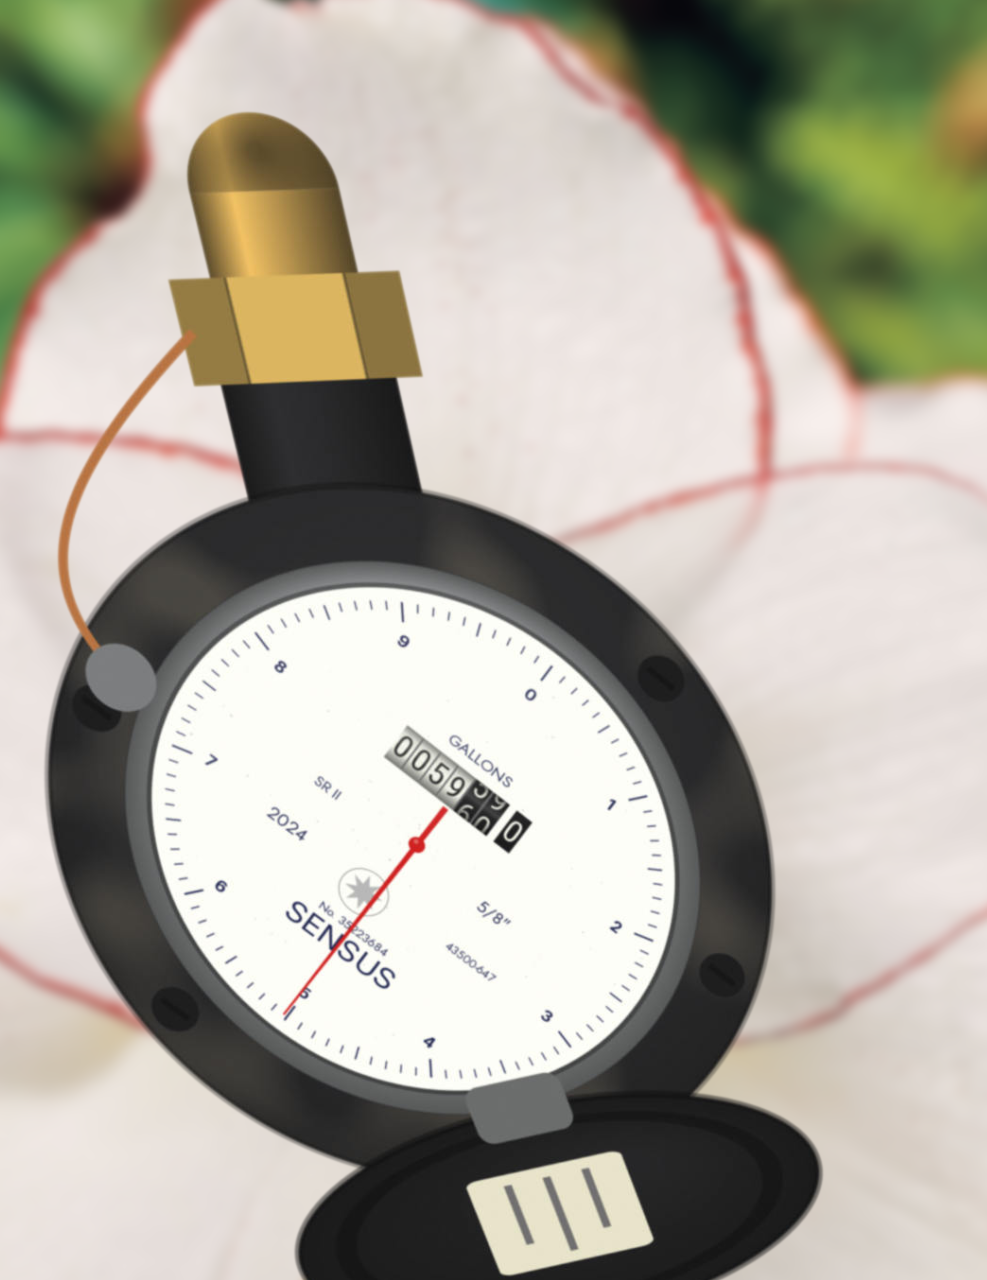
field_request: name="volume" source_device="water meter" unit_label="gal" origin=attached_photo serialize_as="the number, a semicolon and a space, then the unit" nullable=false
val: 59595.0; gal
